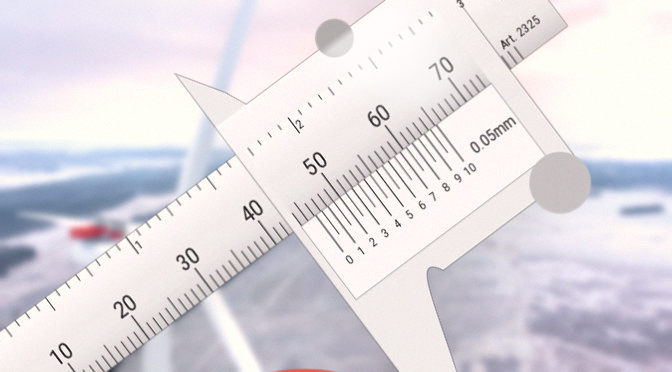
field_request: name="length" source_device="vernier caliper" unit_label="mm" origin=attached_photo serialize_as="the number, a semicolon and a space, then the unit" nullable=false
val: 46.2; mm
